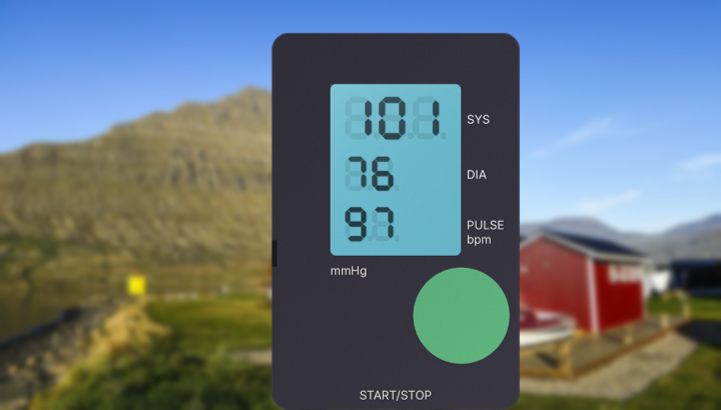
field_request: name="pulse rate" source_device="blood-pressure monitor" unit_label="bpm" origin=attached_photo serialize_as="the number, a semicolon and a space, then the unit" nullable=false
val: 97; bpm
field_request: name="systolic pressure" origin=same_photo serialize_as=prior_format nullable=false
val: 101; mmHg
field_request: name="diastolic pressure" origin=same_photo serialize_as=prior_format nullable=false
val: 76; mmHg
